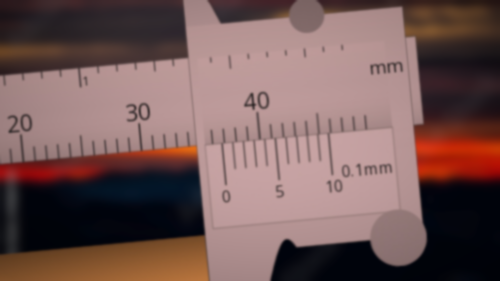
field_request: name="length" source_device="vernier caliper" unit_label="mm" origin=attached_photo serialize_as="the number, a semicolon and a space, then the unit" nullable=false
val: 36.8; mm
